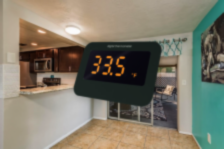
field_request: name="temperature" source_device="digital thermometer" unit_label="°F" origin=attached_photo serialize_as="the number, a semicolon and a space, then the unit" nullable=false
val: 33.5; °F
